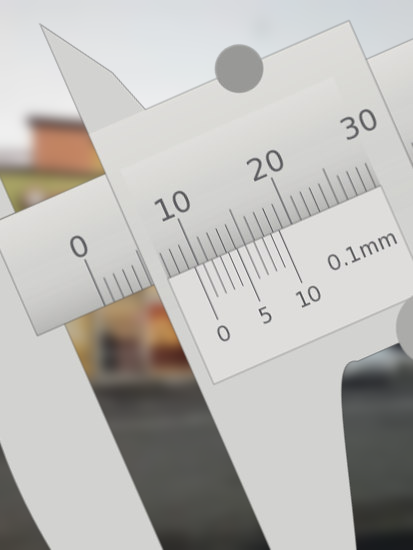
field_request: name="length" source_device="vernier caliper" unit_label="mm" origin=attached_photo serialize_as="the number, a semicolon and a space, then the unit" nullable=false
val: 9.6; mm
